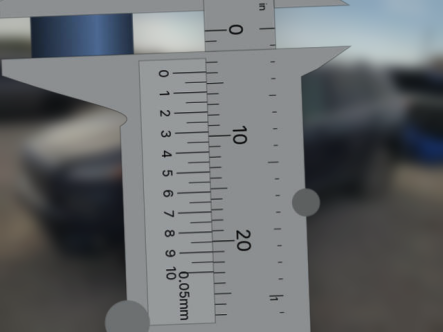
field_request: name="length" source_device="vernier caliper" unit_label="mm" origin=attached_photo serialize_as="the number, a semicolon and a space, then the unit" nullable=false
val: 3.9; mm
